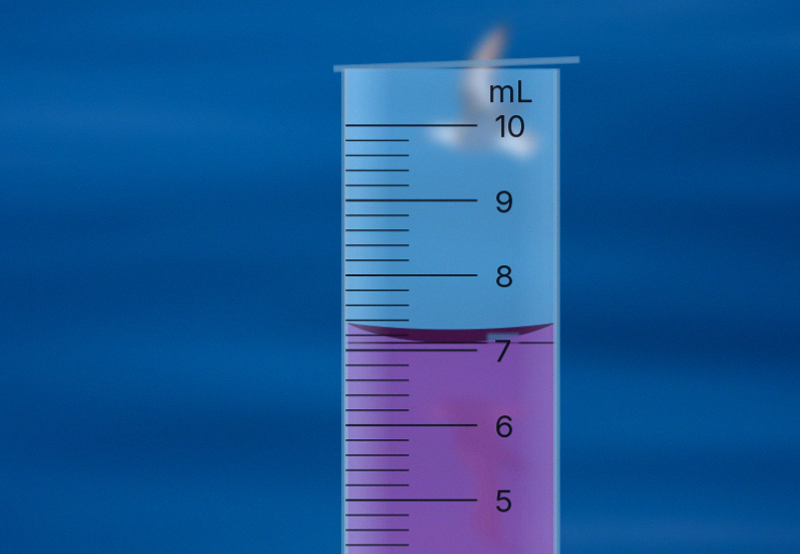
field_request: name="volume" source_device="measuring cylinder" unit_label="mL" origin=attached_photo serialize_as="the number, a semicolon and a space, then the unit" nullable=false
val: 7.1; mL
